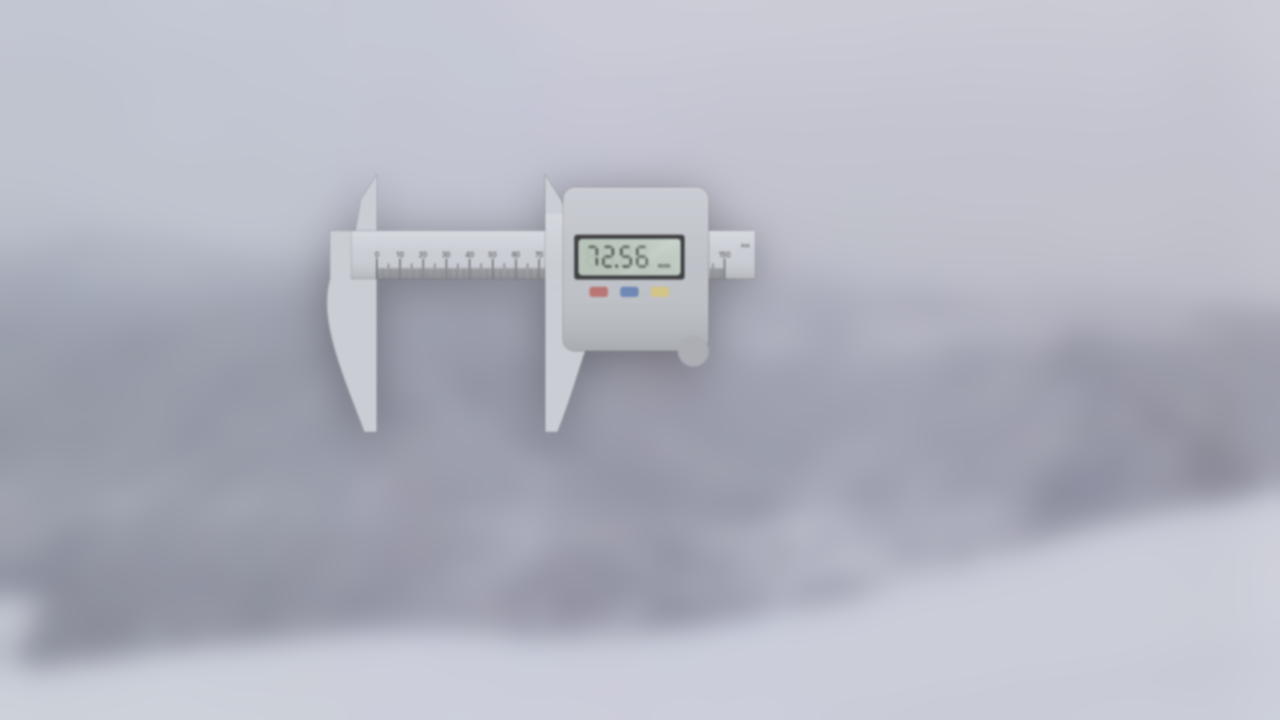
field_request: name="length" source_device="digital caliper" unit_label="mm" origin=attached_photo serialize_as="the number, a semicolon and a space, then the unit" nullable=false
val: 72.56; mm
